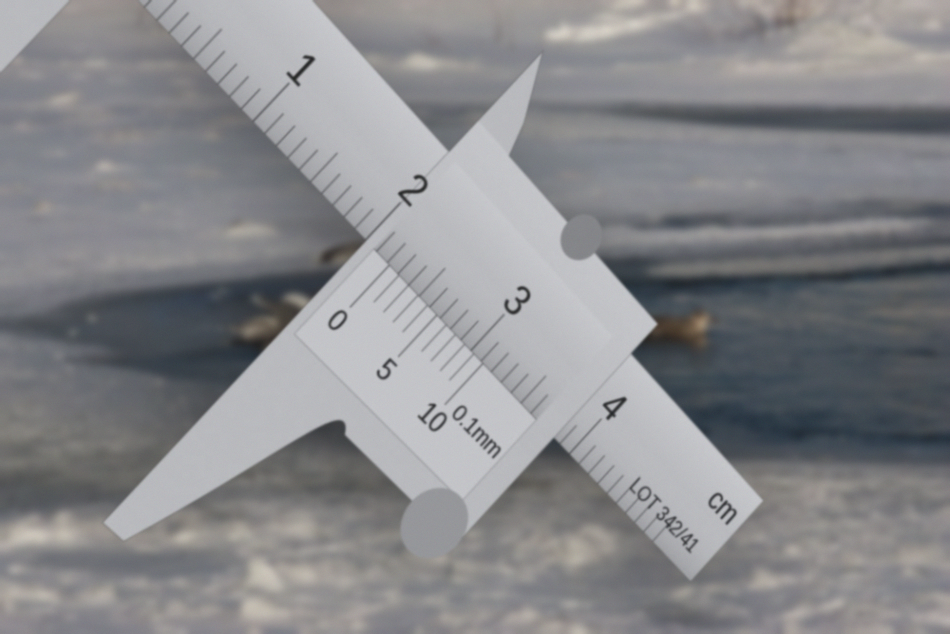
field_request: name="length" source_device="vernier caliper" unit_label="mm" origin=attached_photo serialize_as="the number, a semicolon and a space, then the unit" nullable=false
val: 22.2; mm
